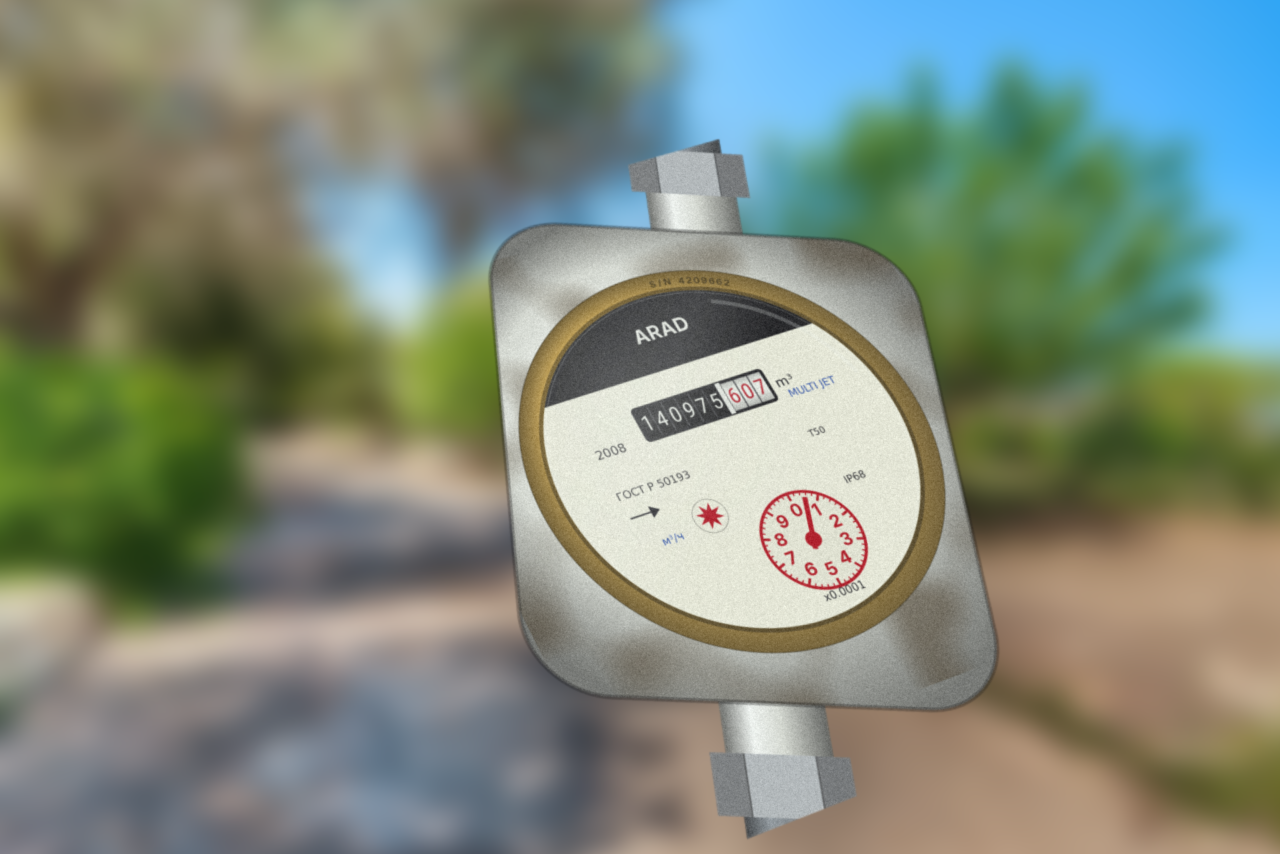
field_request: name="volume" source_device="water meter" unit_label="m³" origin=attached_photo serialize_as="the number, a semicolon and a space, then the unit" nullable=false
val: 140975.6070; m³
